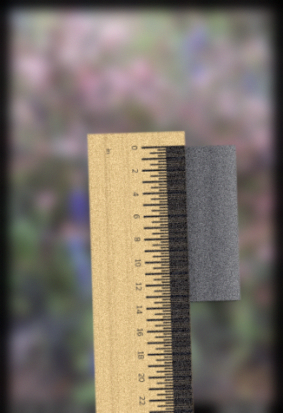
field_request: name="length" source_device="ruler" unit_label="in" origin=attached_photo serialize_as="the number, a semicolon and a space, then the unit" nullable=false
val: 13.5; in
